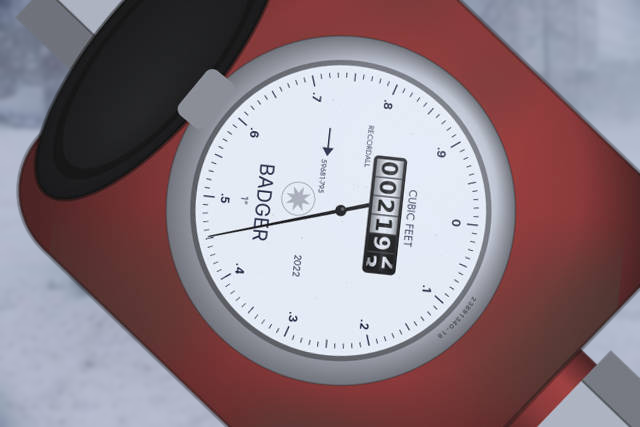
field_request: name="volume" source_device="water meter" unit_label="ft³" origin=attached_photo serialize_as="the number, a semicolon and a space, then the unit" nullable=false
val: 2192.45; ft³
